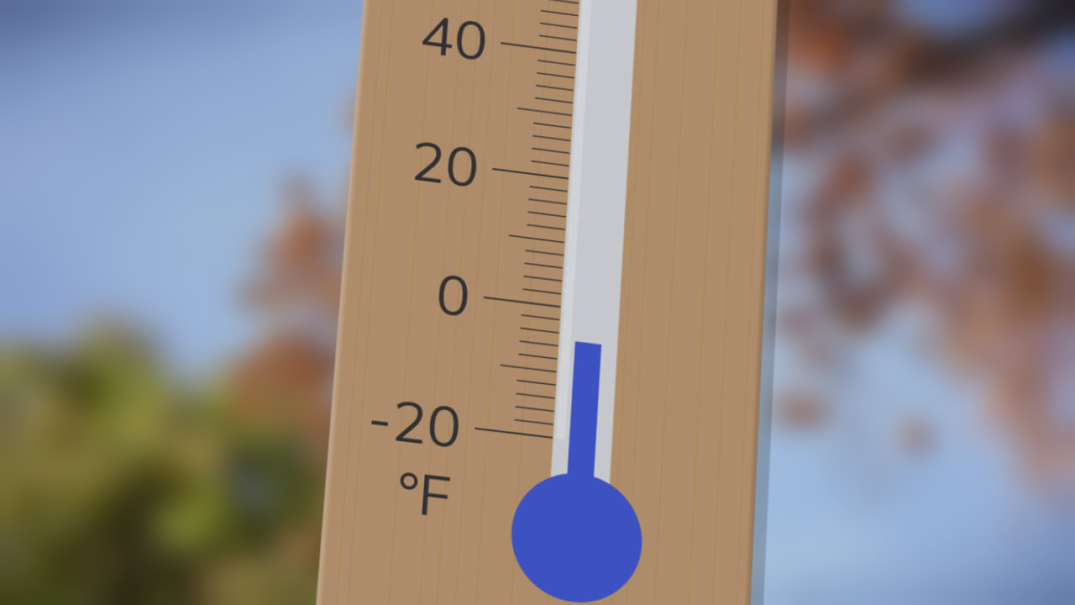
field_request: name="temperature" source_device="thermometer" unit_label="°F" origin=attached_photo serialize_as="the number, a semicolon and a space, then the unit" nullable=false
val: -5; °F
